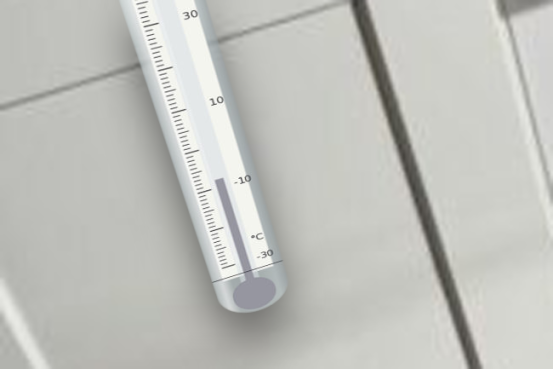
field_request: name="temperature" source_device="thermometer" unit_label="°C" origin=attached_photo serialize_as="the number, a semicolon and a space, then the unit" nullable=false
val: -8; °C
